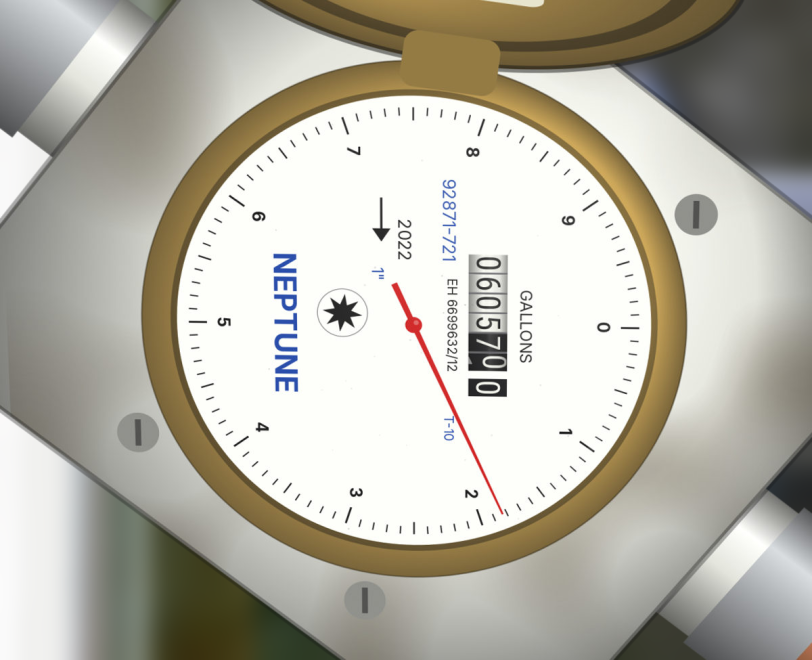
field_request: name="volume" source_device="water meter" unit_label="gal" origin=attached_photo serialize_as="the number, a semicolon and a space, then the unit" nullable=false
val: 605701.8; gal
